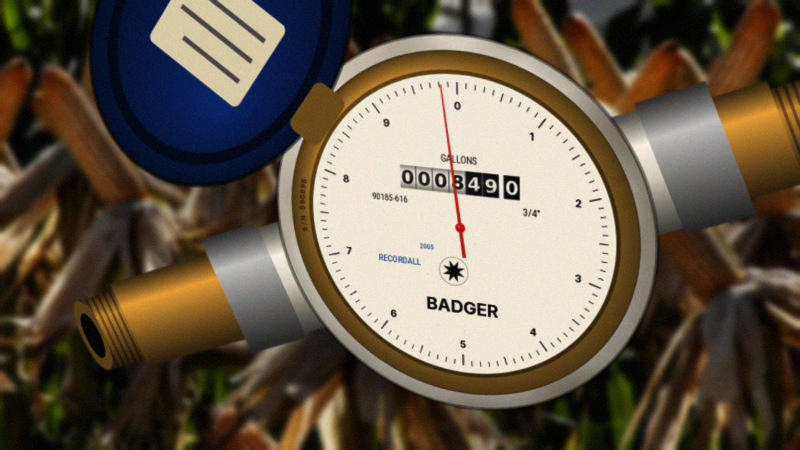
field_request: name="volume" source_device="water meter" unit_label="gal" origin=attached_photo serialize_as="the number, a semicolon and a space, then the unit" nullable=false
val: 8489.8; gal
